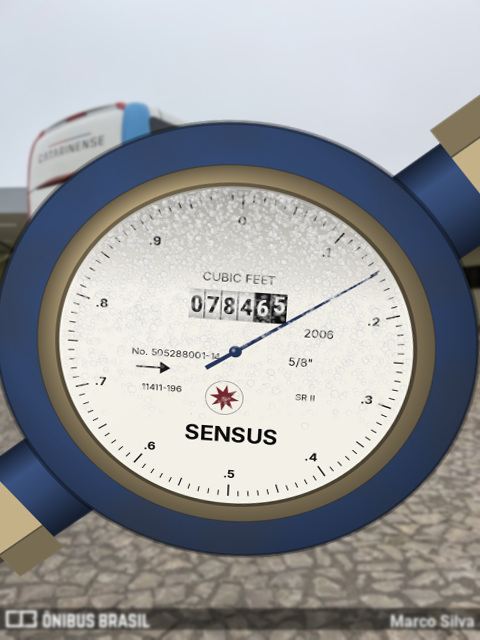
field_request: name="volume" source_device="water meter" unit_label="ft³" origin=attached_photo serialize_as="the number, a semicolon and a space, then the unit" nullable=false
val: 78465.15; ft³
